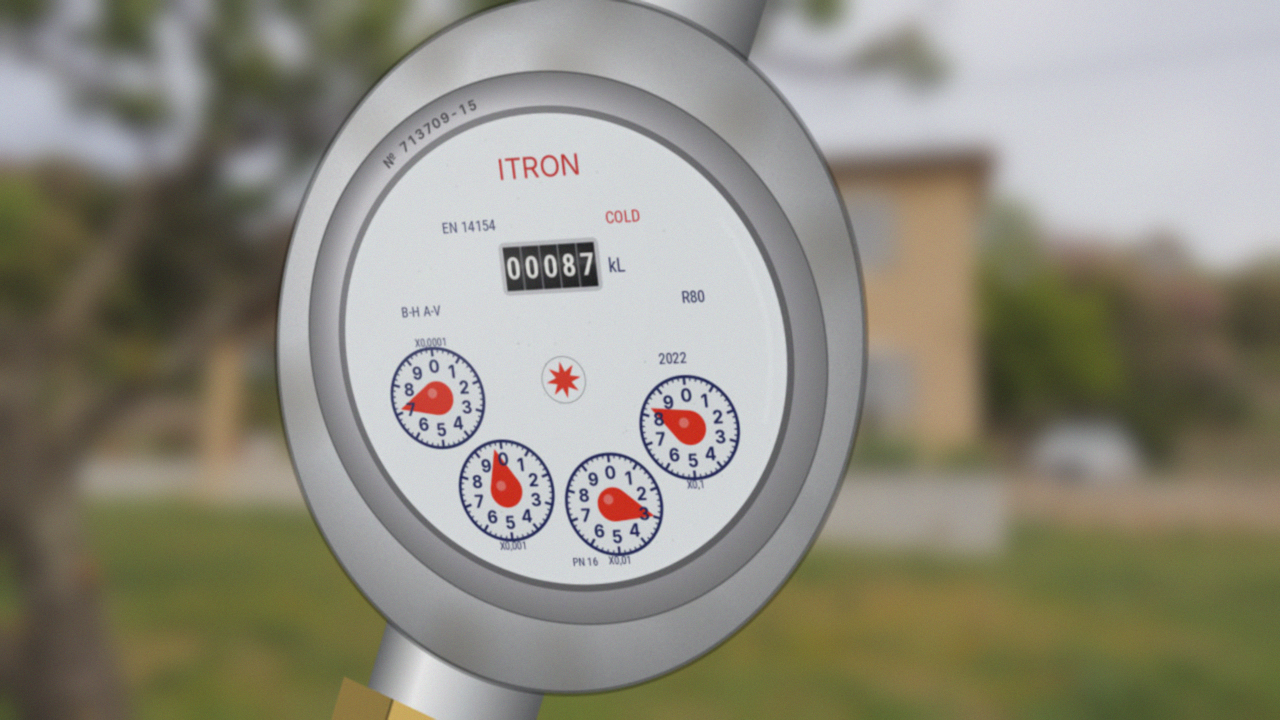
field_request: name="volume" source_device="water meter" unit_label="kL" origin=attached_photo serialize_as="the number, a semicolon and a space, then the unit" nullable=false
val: 87.8297; kL
